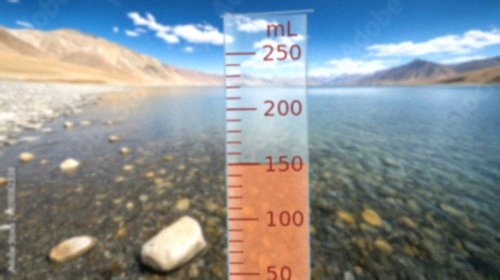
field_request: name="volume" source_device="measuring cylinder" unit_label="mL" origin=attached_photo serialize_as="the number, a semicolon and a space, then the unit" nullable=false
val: 150; mL
